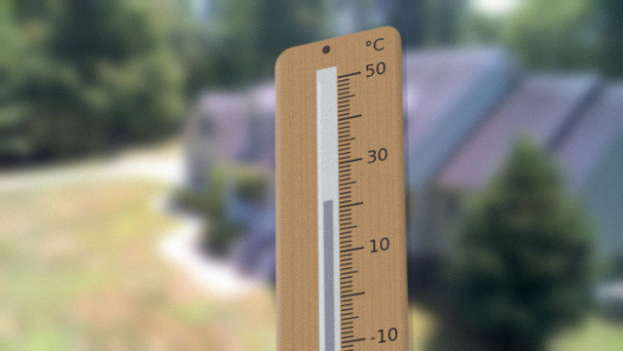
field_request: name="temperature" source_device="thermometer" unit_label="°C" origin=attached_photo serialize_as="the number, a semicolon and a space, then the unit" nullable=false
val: 22; °C
